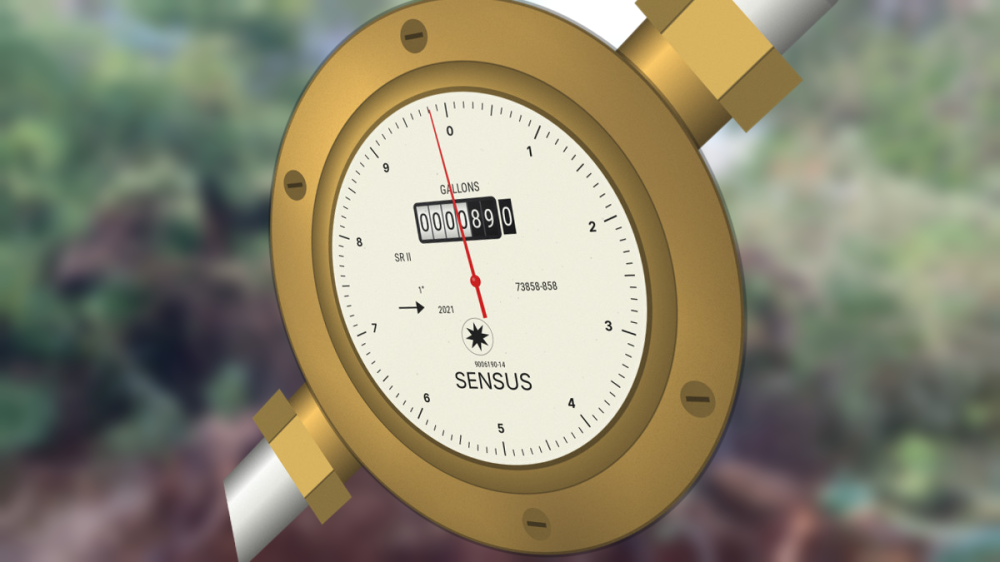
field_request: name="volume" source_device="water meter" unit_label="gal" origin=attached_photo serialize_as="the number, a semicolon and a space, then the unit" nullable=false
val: 889.8; gal
